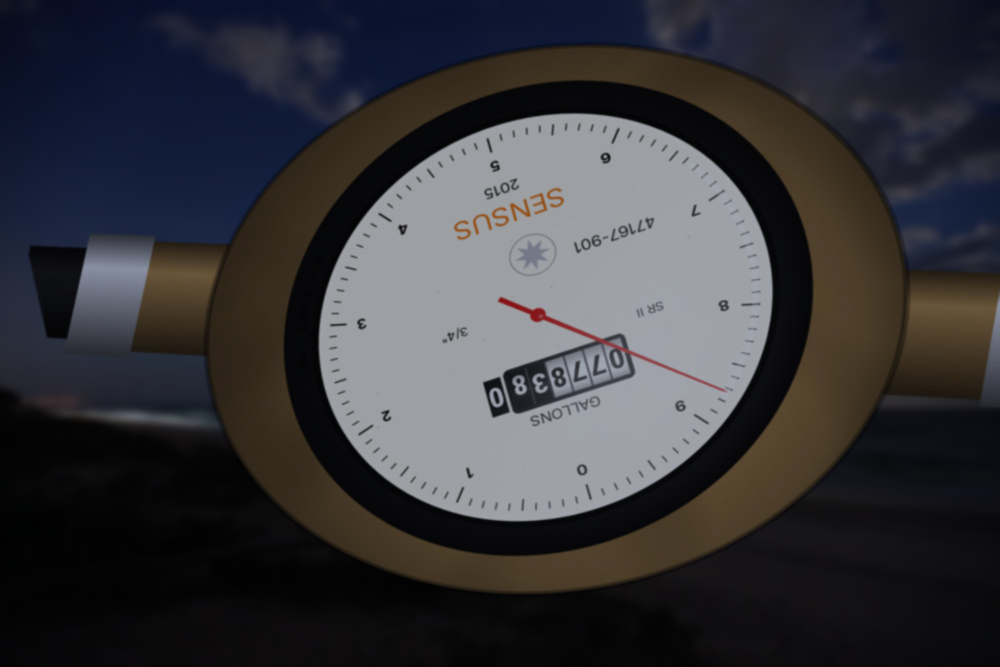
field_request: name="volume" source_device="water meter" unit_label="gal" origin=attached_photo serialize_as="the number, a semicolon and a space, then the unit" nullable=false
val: 778378.7; gal
